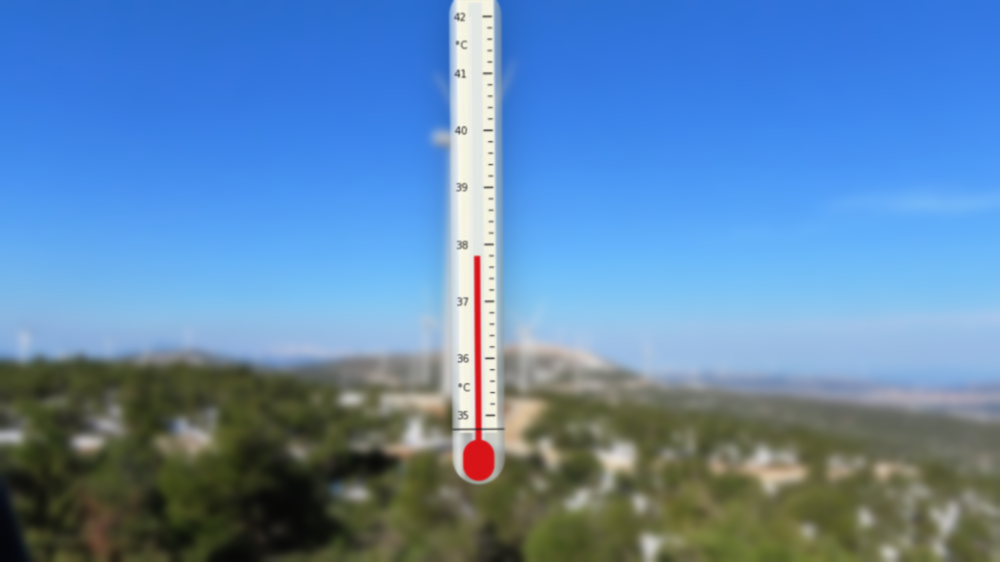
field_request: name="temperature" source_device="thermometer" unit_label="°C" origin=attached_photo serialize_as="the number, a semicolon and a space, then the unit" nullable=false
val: 37.8; °C
